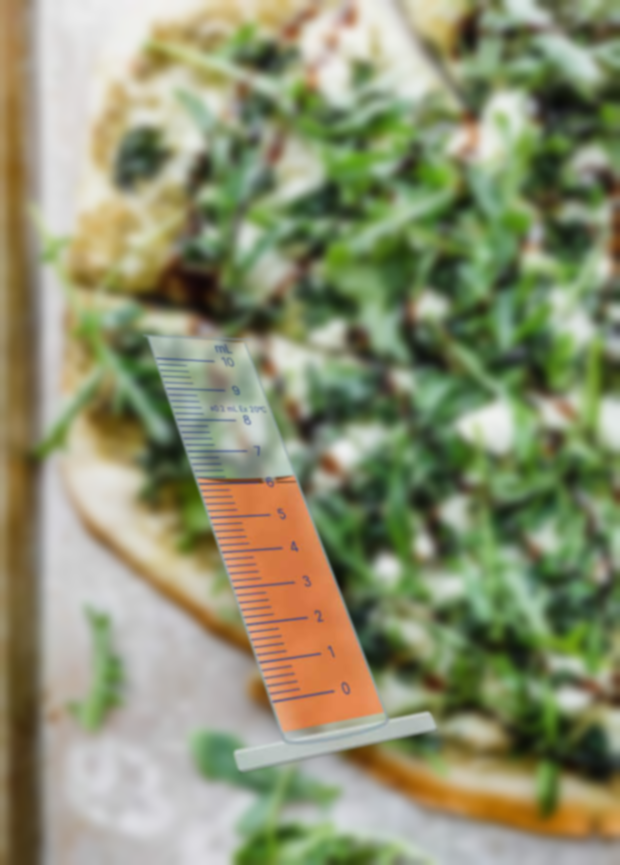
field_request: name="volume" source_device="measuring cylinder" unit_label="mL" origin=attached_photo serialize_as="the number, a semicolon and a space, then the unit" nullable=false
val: 6; mL
